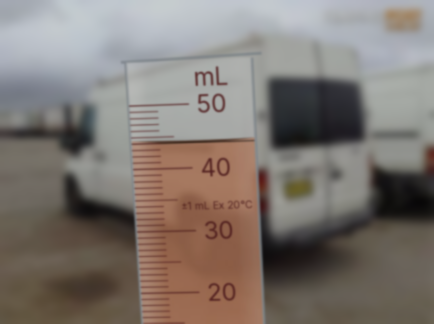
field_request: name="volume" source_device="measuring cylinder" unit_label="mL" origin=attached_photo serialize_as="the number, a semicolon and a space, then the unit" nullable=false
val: 44; mL
